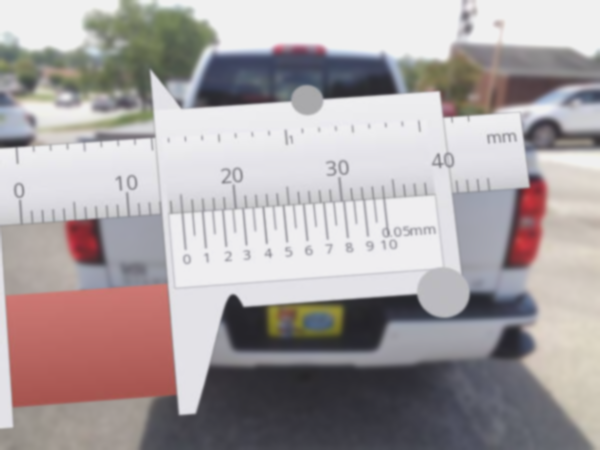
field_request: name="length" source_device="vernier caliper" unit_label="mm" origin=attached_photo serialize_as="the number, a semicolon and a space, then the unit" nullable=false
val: 15.0; mm
